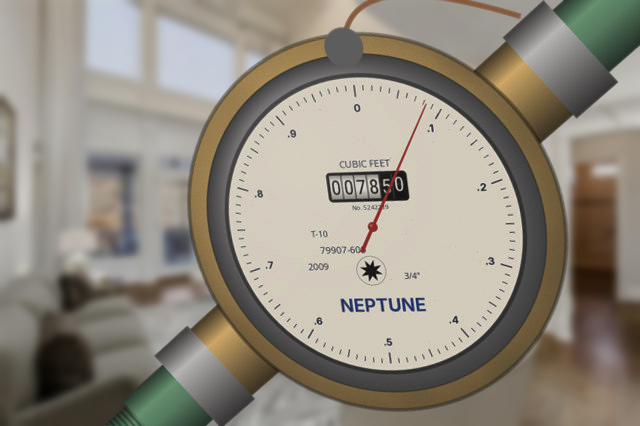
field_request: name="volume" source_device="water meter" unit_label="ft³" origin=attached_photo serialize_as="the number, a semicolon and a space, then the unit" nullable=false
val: 7850.08; ft³
